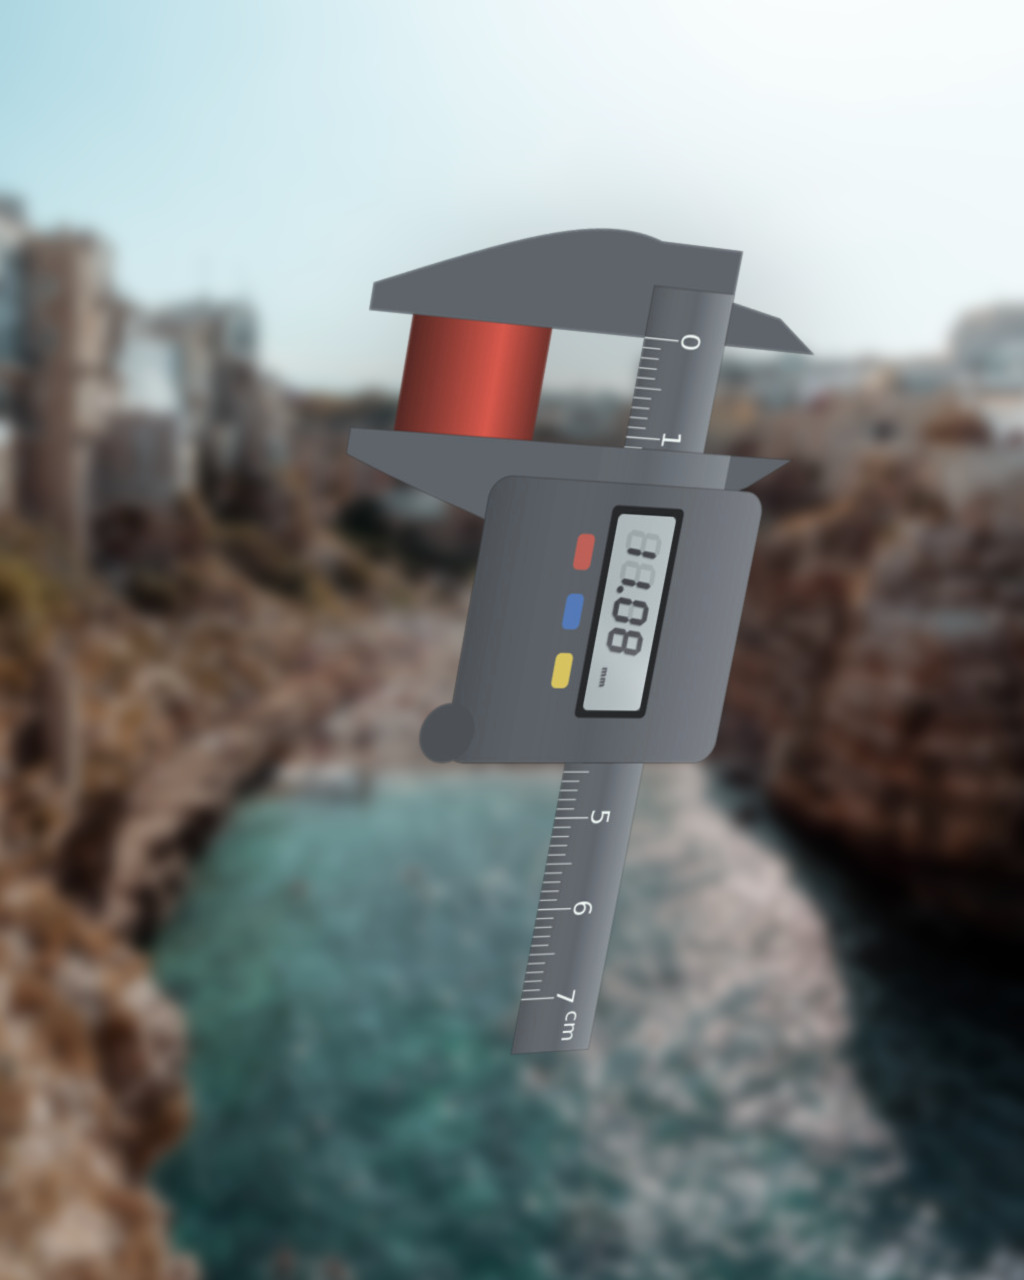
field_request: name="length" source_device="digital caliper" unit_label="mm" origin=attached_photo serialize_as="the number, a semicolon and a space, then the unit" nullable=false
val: 11.08; mm
